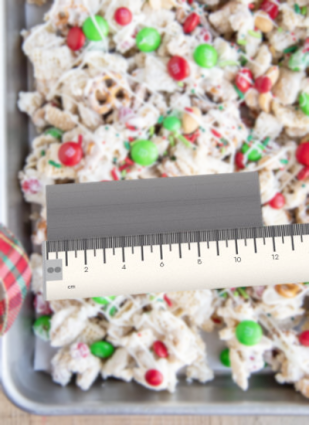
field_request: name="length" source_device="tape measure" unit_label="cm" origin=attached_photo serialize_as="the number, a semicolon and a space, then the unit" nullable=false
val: 11.5; cm
